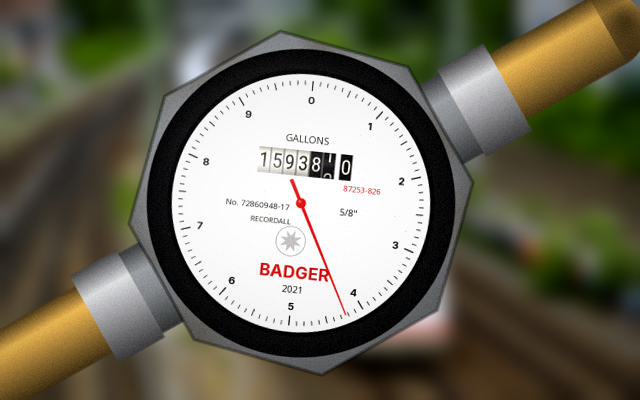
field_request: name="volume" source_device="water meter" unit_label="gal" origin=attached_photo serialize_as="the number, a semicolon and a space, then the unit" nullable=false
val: 1593814.2; gal
